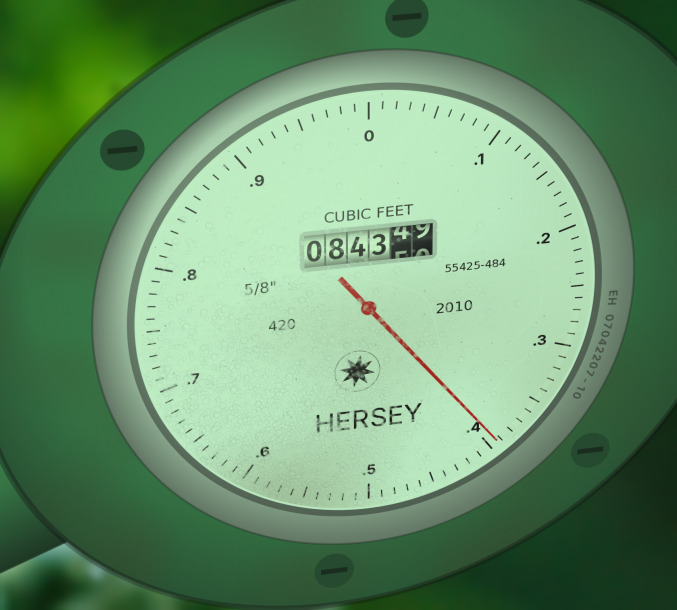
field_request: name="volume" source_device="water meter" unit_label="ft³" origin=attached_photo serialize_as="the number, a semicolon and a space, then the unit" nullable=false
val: 84349.39; ft³
